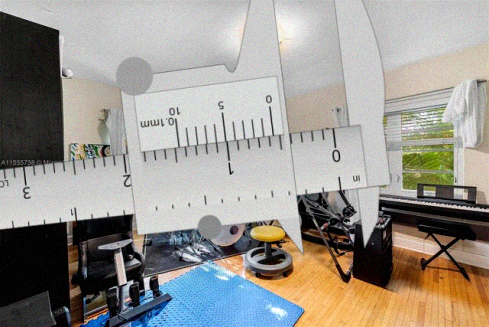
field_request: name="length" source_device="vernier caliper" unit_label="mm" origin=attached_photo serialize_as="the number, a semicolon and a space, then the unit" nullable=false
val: 5.6; mm
